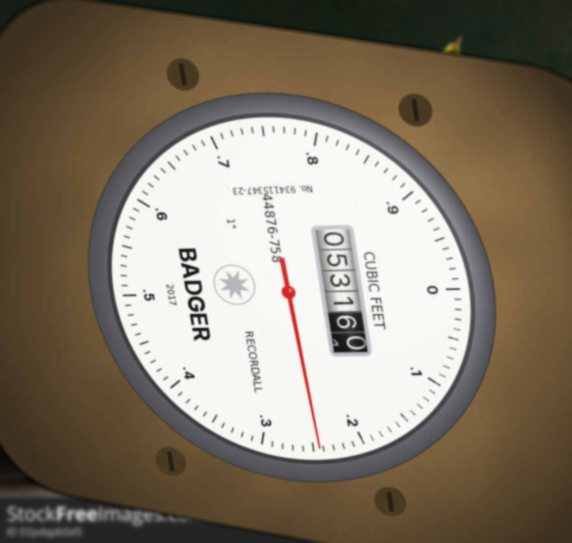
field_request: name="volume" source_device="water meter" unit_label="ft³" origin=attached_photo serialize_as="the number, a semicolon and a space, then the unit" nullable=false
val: 53160.24; ft³
